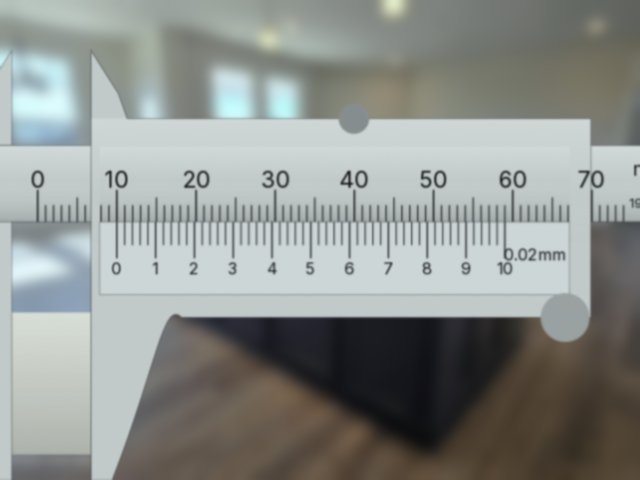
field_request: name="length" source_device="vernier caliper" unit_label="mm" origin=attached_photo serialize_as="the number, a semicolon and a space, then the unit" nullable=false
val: 10.0; mm
